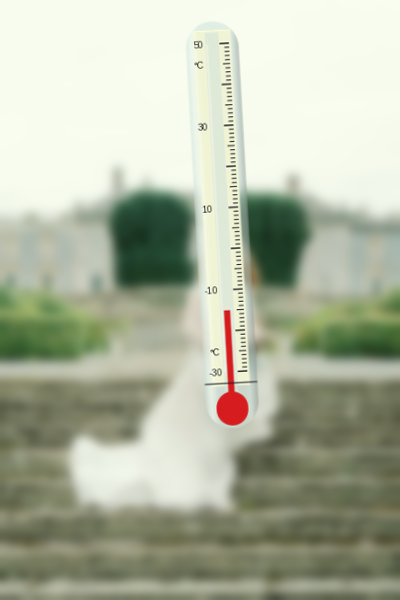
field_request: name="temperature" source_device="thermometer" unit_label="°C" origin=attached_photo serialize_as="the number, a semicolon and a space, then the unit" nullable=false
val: -15; °C
